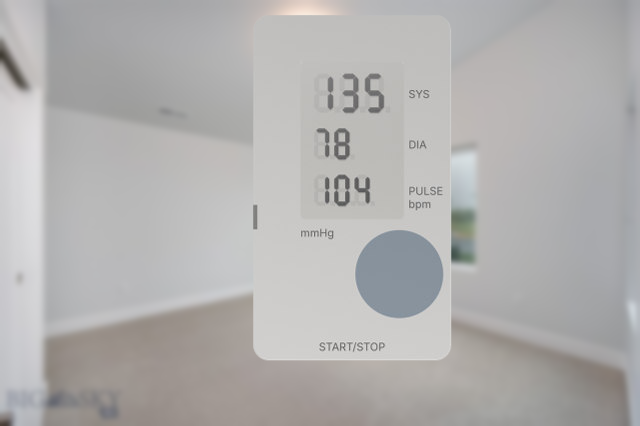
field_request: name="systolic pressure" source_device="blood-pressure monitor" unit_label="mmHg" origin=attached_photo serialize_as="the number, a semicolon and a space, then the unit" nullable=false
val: 135; mmHg
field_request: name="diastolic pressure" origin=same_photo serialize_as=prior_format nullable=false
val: 78; mmHg
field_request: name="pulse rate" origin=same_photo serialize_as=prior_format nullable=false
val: 104; bpm
